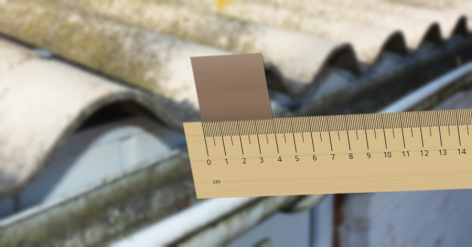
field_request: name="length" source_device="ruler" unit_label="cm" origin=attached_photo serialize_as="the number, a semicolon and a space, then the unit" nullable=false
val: 4; cm
